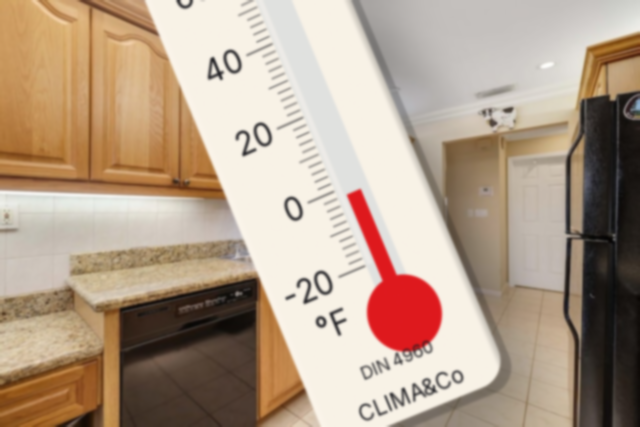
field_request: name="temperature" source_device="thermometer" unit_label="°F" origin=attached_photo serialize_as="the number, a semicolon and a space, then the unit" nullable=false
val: -2; °F
